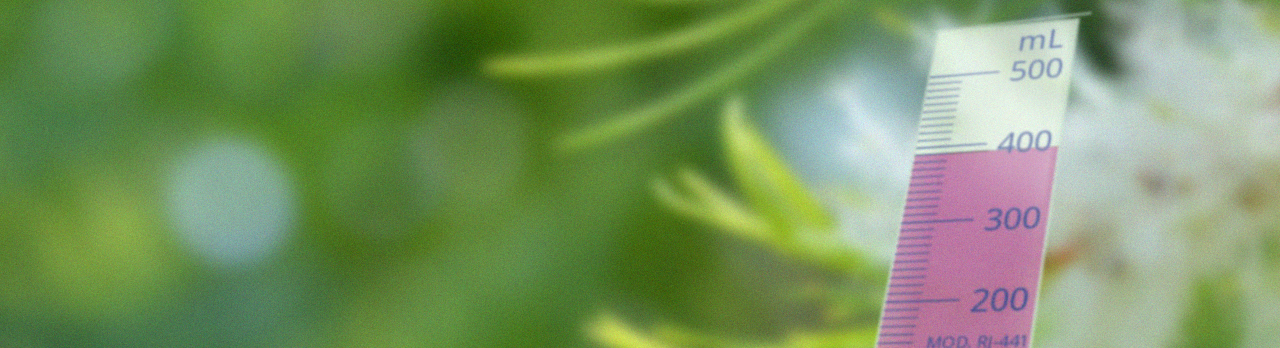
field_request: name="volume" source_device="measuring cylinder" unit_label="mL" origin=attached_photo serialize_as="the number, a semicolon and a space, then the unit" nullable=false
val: 390; mL
